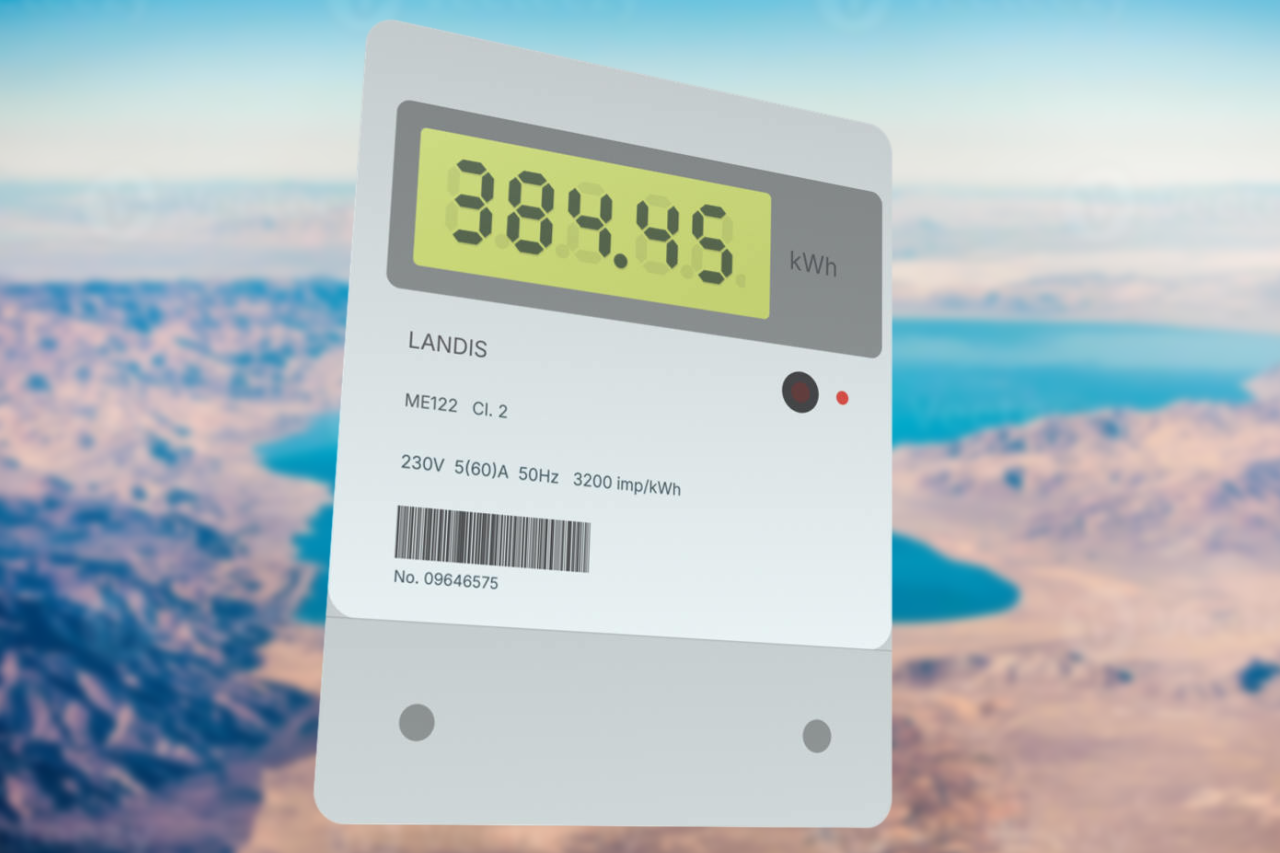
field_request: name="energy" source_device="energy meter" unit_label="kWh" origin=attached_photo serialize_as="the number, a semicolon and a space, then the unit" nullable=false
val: 384.45; kWh
